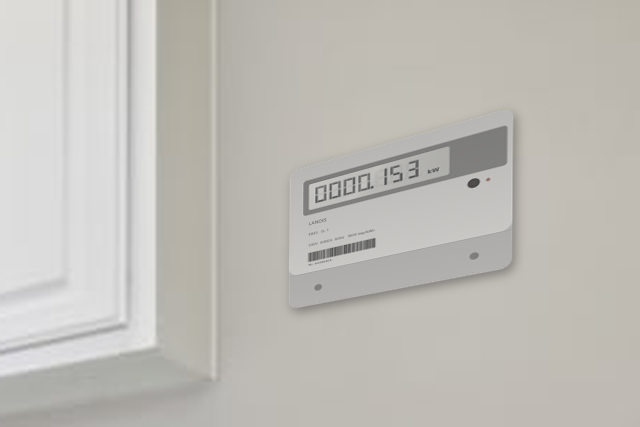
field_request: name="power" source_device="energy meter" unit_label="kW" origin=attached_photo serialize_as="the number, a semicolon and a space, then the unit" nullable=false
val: 0.153; kW
